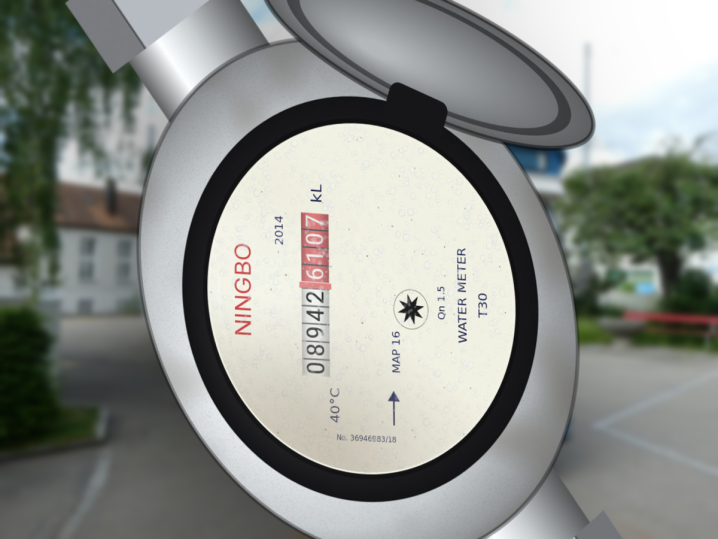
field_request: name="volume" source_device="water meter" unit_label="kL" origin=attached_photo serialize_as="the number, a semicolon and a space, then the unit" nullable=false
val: 8942.6107; kL
